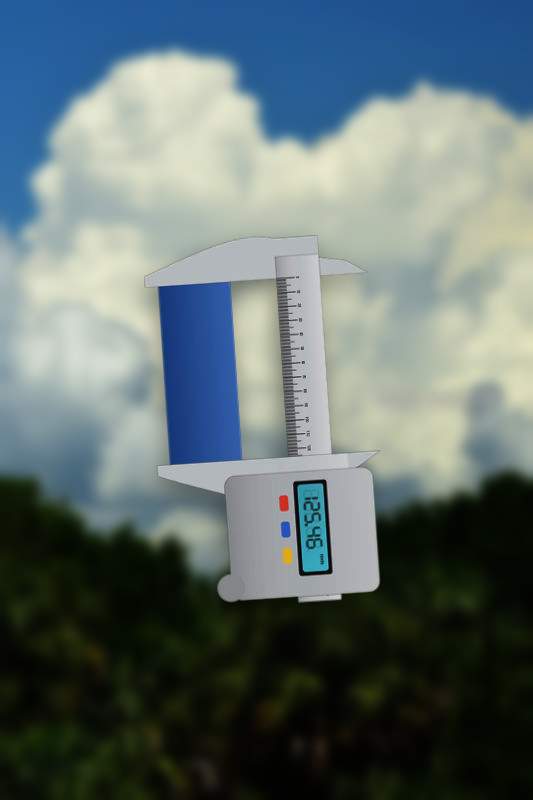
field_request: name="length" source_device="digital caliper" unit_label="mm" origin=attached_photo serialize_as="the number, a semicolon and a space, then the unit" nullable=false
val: 125.46; mm
